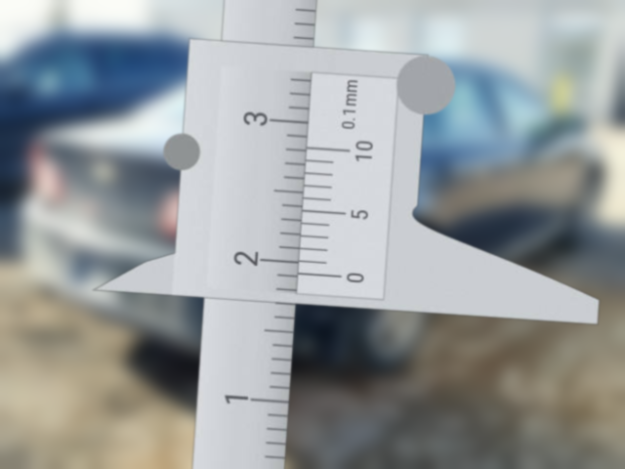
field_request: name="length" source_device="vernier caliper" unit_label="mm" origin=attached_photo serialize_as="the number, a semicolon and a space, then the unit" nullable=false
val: 19.2; mm
